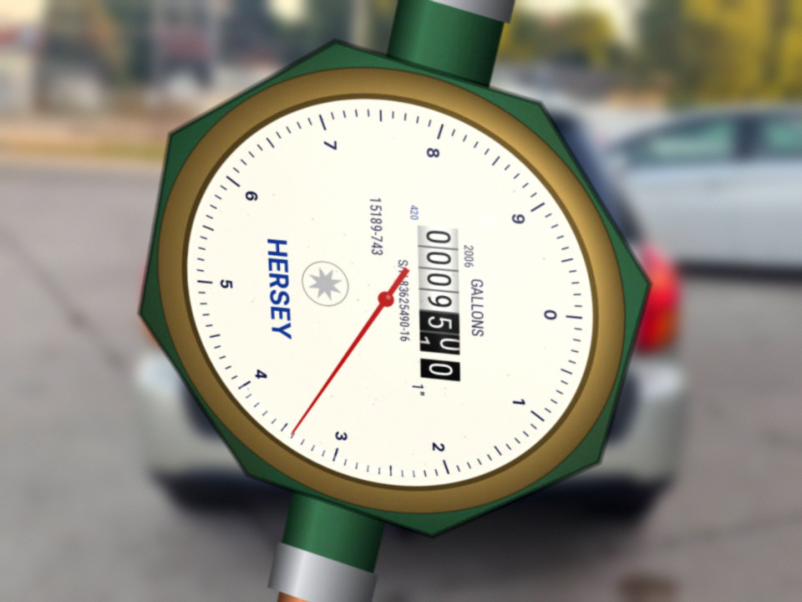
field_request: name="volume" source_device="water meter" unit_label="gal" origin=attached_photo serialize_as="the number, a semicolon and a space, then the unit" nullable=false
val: 9503.4; gal
